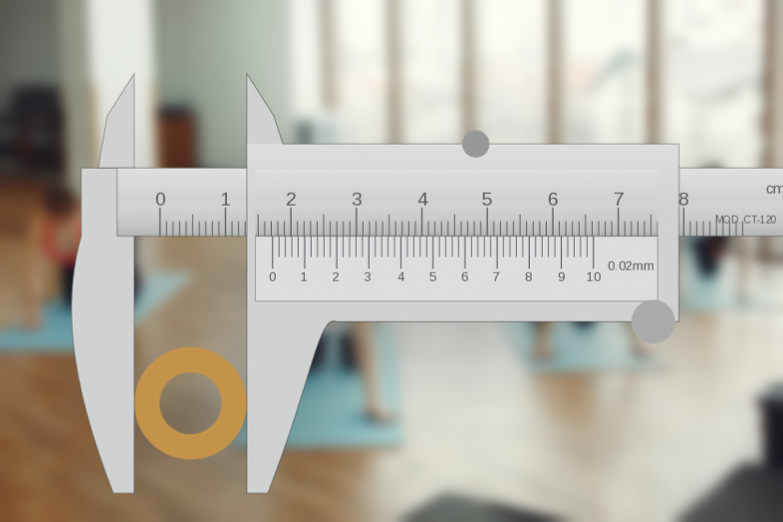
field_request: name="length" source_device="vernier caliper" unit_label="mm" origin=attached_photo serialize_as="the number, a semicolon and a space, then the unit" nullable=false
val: 17.2; mm
